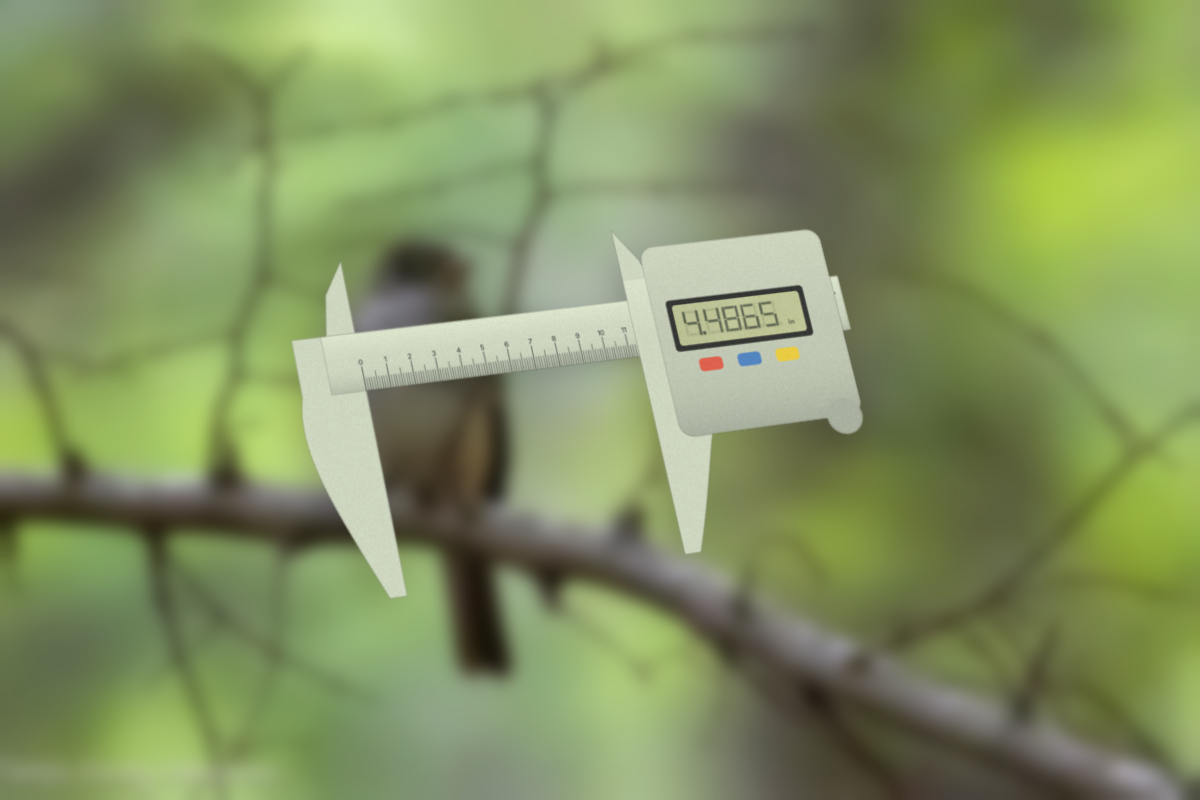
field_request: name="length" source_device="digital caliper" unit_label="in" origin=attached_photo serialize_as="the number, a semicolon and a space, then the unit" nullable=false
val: 4.4865; in
